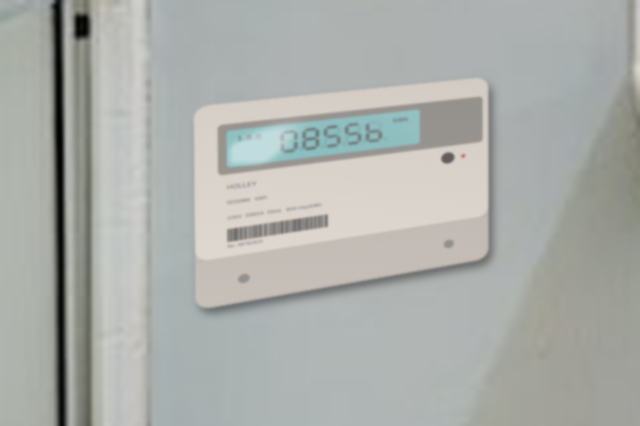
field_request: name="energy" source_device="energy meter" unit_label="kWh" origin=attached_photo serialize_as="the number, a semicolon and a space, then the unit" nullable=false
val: 8556; kWh
